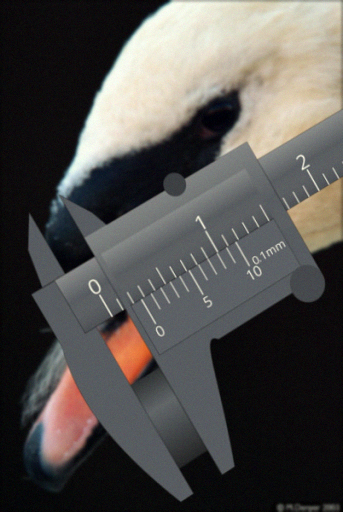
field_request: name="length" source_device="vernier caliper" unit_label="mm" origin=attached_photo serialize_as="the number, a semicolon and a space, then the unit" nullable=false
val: 2.7; mm
